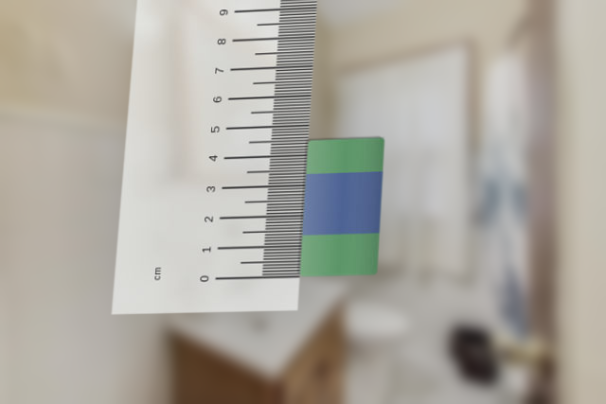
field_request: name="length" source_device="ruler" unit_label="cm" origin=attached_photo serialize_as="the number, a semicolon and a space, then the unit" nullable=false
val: 4.5; cm
